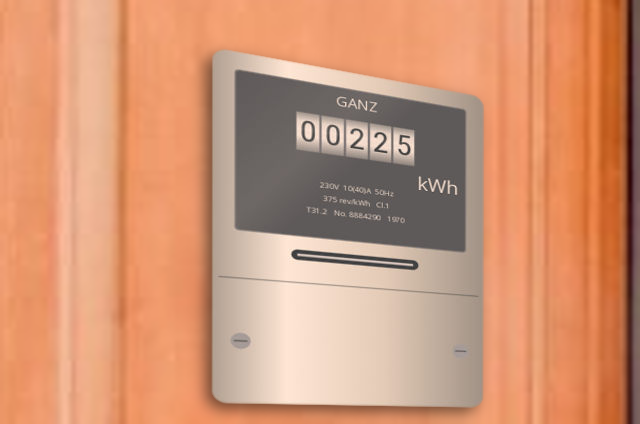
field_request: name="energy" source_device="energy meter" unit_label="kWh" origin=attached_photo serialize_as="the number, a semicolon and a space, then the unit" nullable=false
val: 225; kWh
